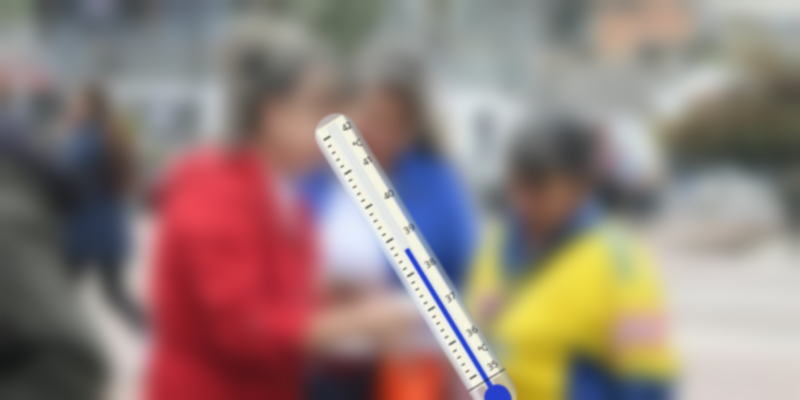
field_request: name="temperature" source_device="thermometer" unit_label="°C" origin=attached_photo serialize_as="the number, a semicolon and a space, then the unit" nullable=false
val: 38.6; °C
